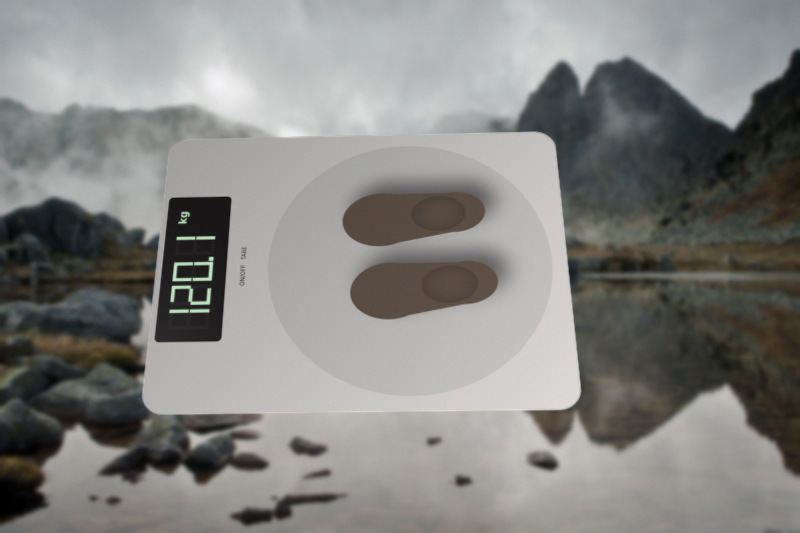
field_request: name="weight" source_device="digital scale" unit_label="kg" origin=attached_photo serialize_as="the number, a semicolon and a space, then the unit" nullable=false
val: 120.1; kg
